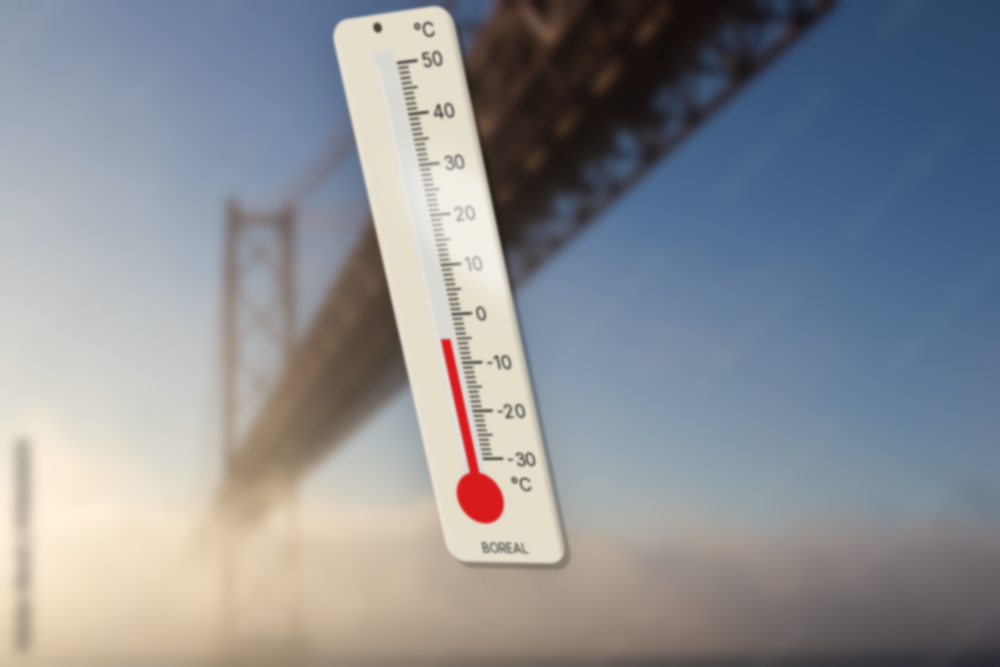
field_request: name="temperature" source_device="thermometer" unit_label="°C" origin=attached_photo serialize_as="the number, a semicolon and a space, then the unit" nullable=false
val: -5; °C
